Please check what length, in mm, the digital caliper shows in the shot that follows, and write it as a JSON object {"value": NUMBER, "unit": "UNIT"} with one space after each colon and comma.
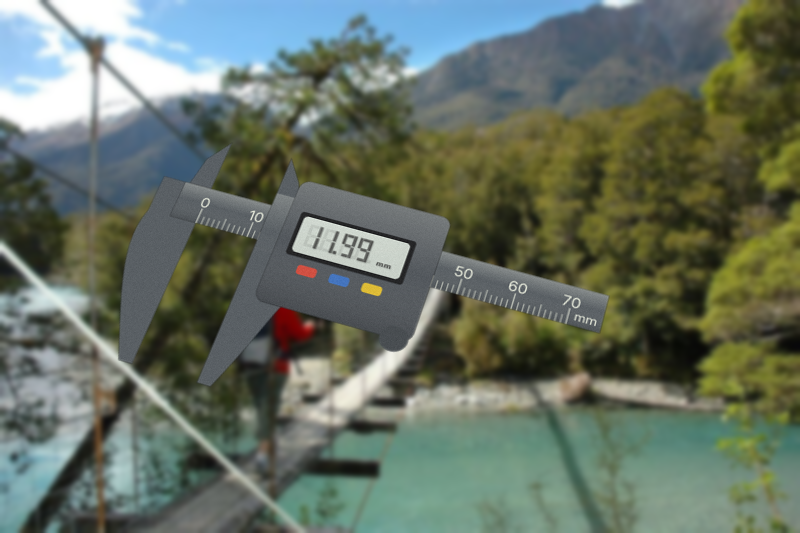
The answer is {"value": 11.99, "unit": "mm"}
